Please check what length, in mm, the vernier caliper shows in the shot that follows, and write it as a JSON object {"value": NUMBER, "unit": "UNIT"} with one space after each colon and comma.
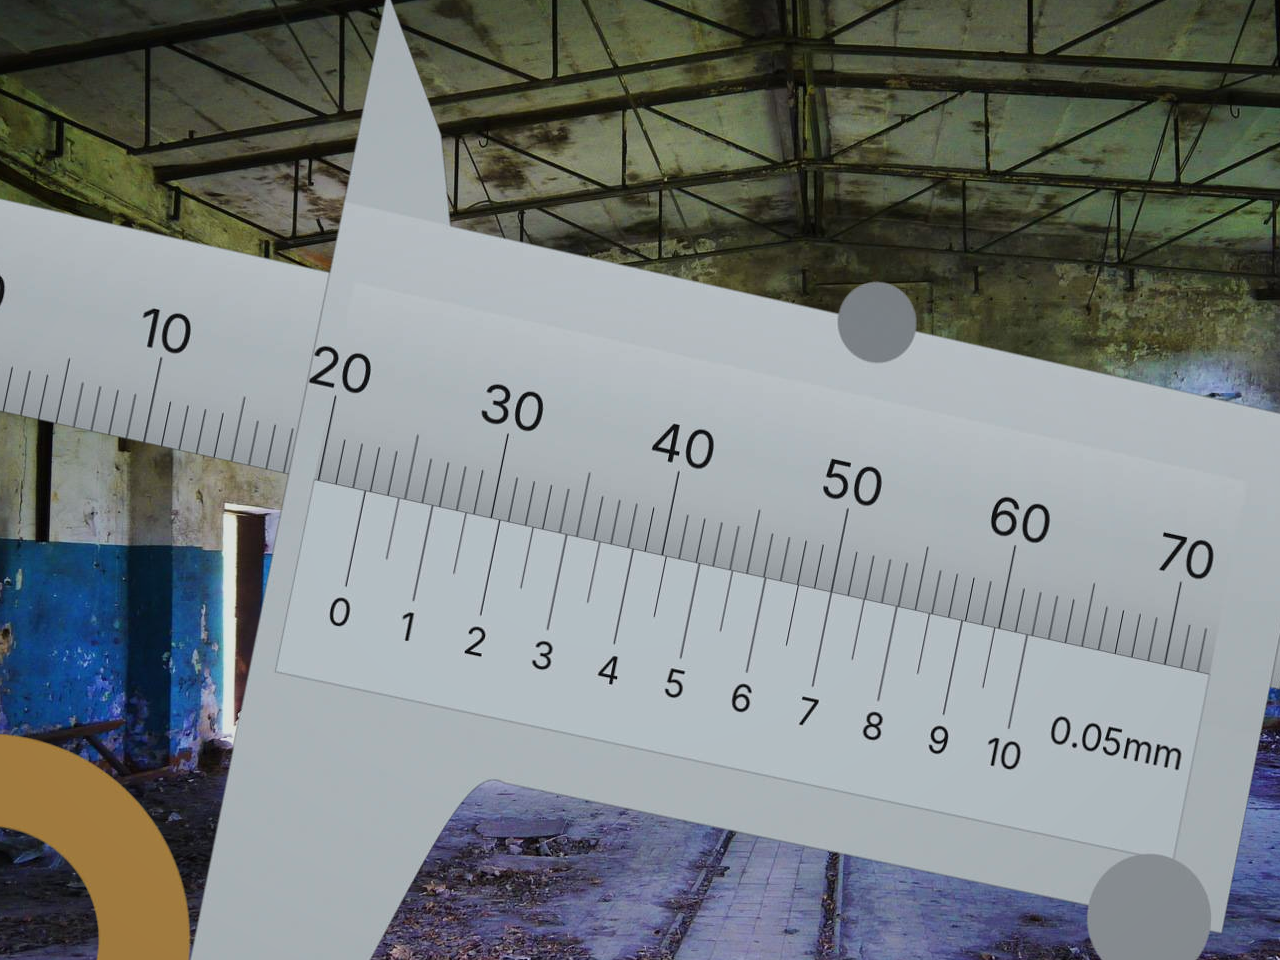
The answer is {"value": 22.7, "unit": "mm"}
